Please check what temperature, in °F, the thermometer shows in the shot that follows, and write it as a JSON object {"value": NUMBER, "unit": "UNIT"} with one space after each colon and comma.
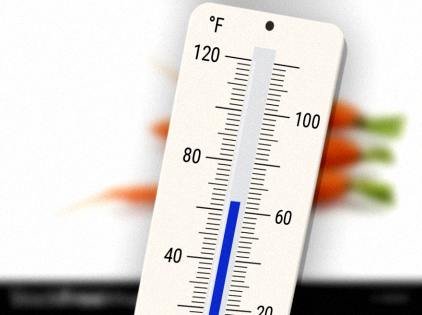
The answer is {"value": 64, "unit": "°F"}
